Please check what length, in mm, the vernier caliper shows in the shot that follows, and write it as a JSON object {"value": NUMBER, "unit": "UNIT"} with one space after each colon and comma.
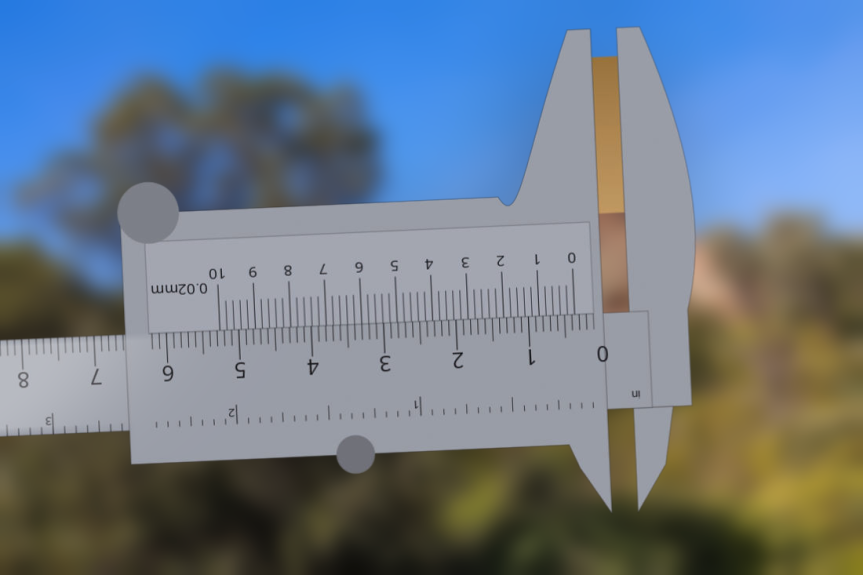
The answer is {"value": 3.6, "unit": "mm"}
